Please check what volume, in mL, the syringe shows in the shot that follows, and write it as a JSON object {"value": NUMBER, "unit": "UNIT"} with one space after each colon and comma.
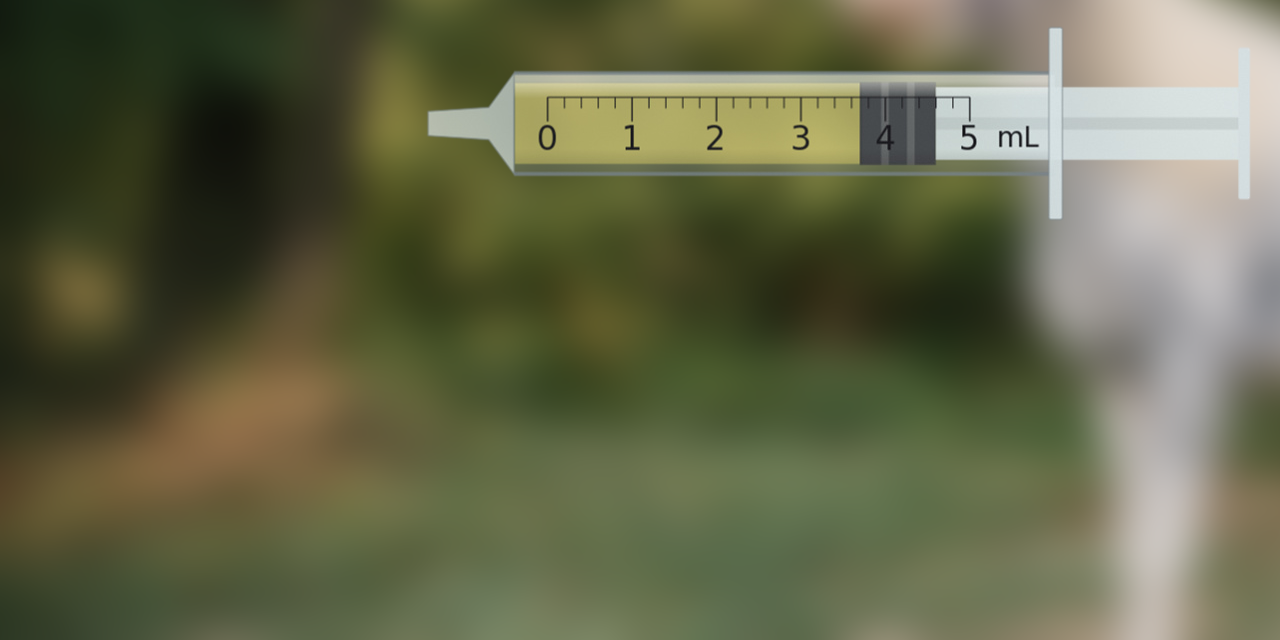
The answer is {"value": 3.7, "unit": "mL"}
